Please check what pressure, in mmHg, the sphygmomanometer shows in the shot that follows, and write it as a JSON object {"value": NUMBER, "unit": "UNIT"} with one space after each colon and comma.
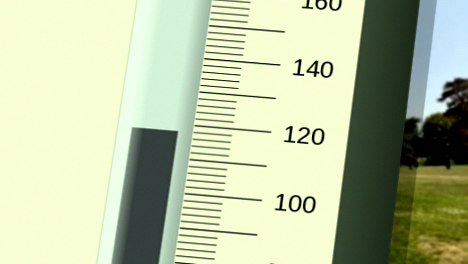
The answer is {"value": 118, "unit": "mmHg"}
